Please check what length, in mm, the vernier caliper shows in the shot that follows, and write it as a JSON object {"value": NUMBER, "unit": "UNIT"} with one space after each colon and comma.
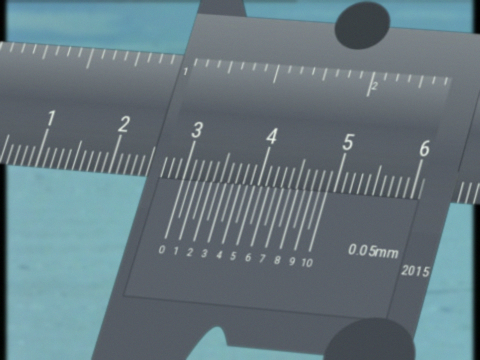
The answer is {"value": 30.0, "unit": "mm"}
